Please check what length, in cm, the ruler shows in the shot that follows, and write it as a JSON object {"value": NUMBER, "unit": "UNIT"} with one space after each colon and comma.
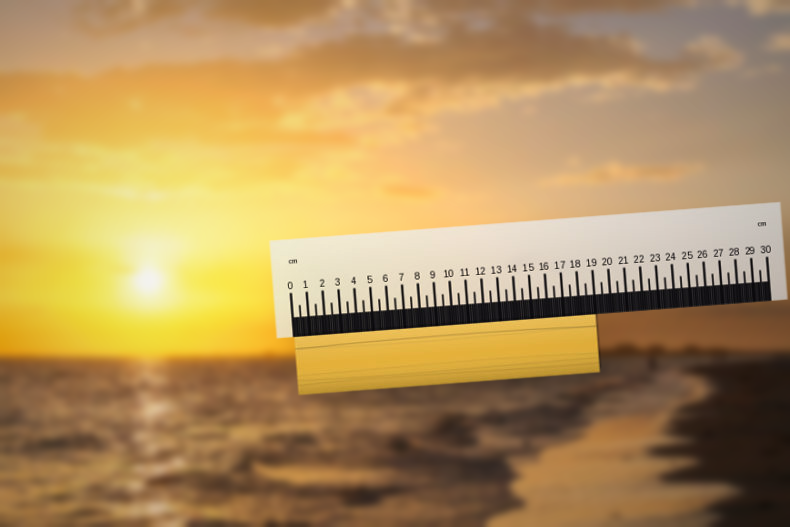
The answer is {"value": 19, "unit": "cm"}
